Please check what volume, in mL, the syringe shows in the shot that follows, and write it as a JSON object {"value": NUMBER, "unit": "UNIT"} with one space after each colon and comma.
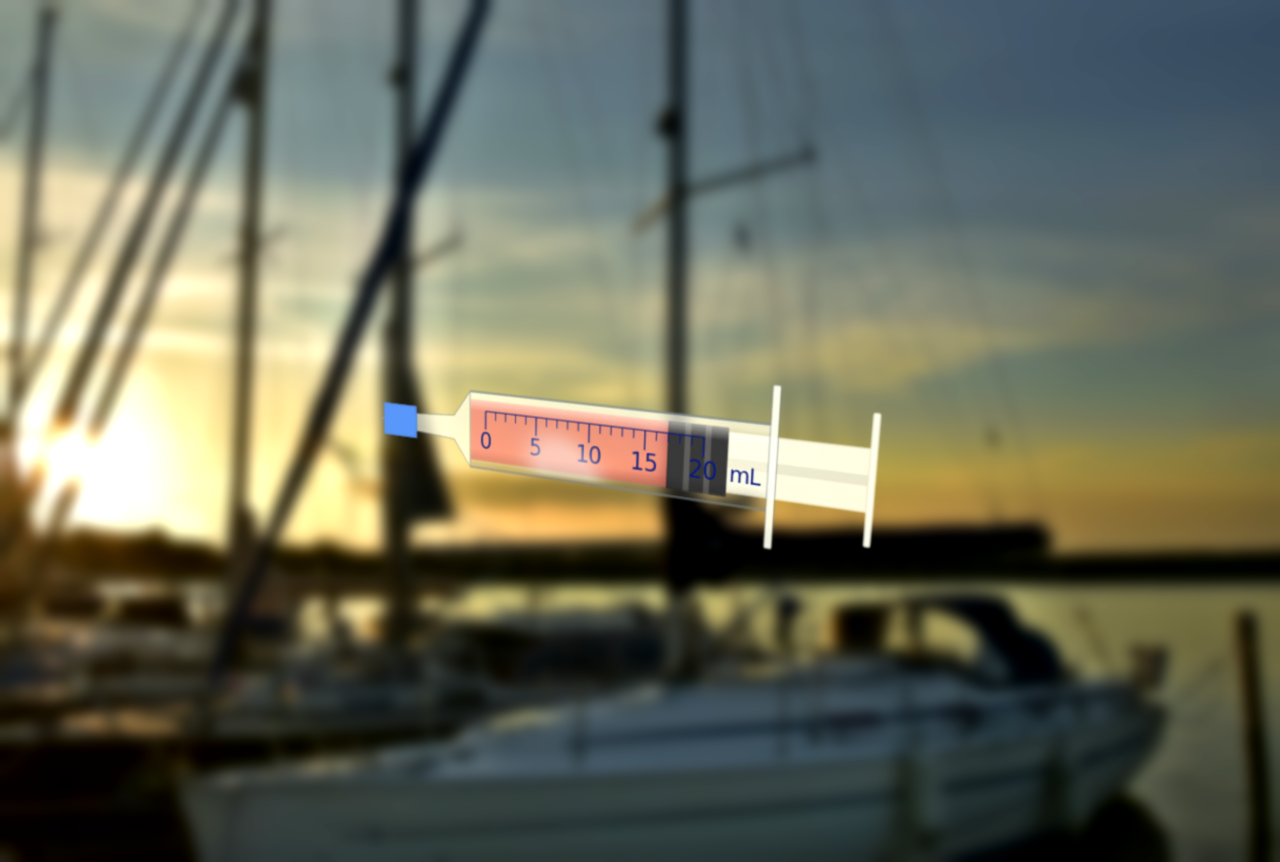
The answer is {"value": 17, "unit": "mL"}
